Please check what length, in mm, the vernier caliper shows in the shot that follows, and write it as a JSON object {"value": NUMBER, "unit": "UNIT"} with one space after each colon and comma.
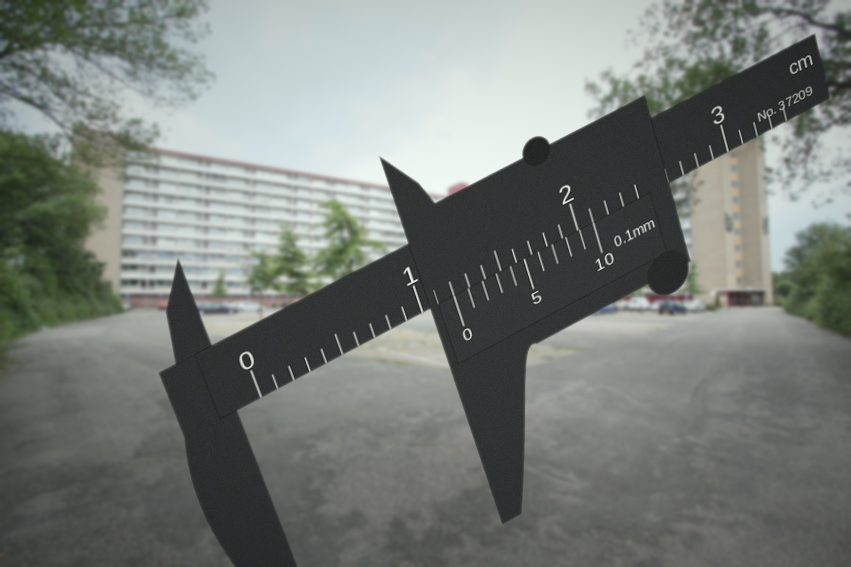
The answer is {"value": 12.0, "unit": "mm"}
